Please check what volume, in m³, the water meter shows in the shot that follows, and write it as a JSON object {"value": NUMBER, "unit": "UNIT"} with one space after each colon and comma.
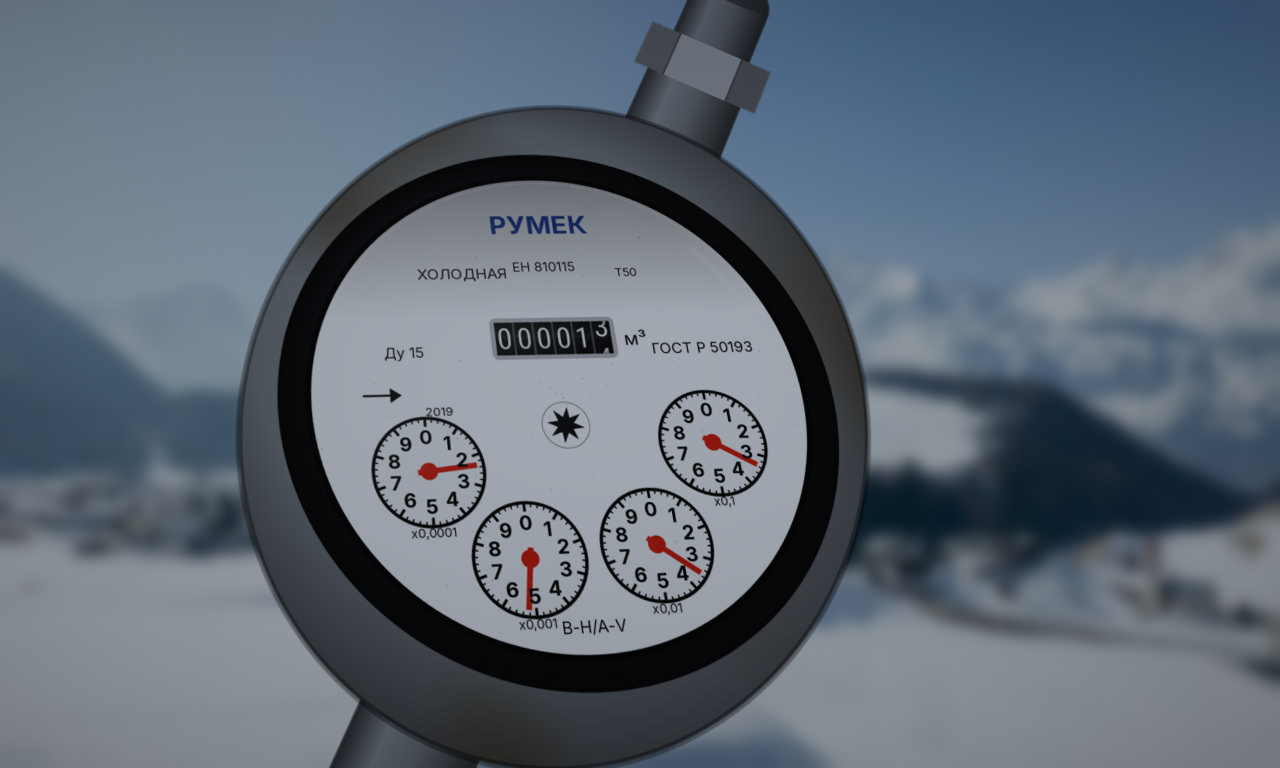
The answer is {"value": 13.3352, "unit": "m³"}
